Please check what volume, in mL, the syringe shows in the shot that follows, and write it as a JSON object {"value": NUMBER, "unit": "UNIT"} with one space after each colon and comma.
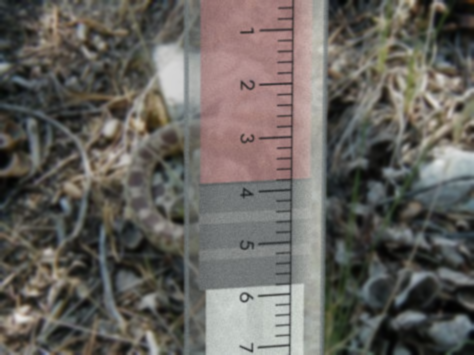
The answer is {"value": 3.8, "unit": "mL"}
